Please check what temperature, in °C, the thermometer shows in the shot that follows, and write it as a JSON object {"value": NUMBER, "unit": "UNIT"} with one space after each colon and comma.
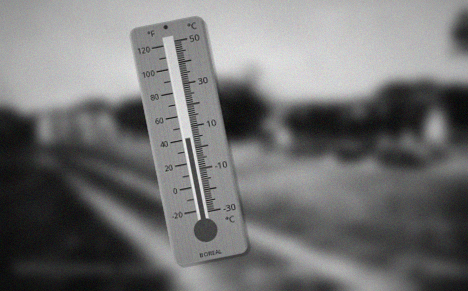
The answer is {"value": 5, "unit": "°C"}
